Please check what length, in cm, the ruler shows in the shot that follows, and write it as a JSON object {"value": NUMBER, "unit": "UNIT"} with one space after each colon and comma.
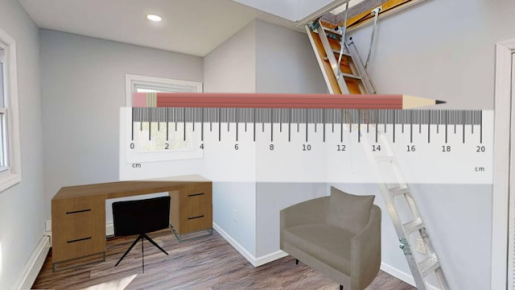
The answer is {"value": 18, "unit": "cm"}
